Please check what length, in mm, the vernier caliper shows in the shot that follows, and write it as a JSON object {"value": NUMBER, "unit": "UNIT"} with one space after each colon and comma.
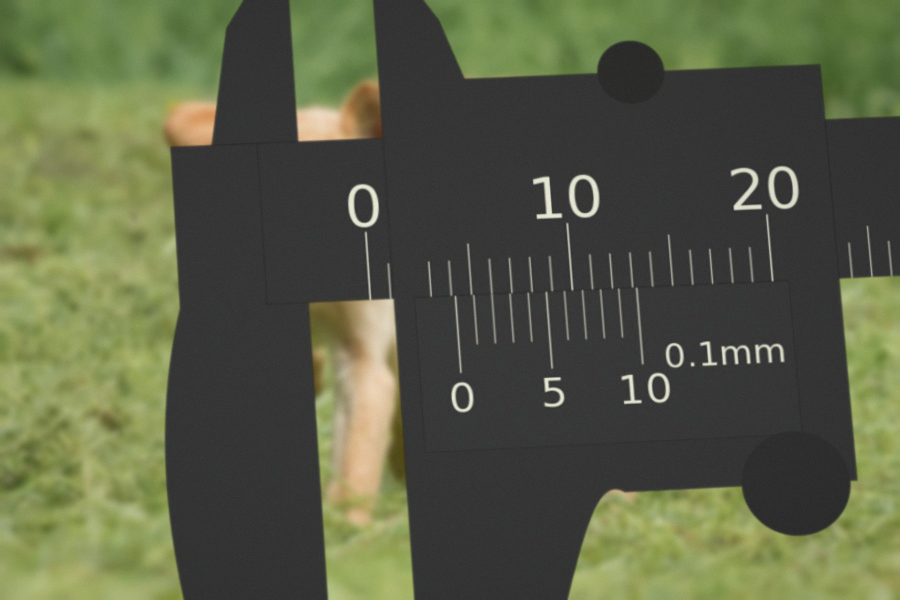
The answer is {"value": 4.2, "unit": "mm"}
